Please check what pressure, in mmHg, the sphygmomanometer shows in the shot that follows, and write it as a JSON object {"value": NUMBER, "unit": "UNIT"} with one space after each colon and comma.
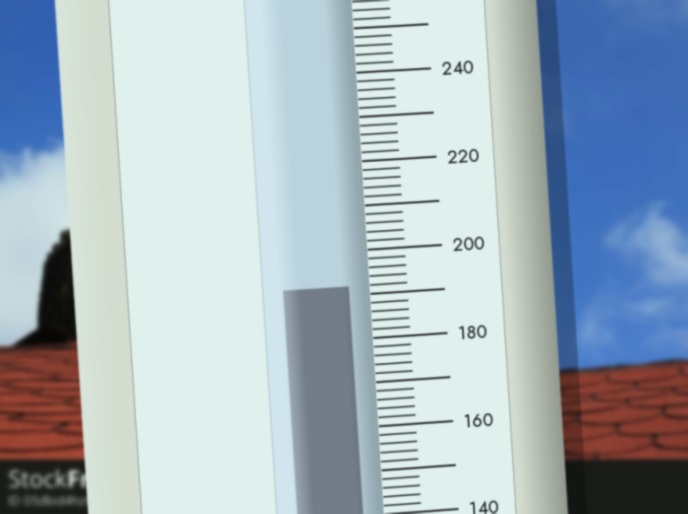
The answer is {"value": 192, "unit": "mmHg"}
